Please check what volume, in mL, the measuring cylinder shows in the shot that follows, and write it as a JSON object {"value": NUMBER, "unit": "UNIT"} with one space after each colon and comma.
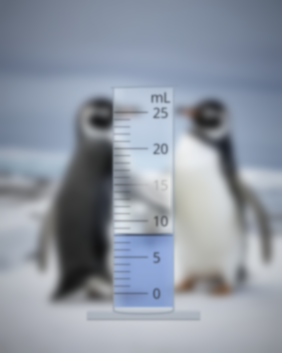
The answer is {"value": 8, "unit": "mL"}
